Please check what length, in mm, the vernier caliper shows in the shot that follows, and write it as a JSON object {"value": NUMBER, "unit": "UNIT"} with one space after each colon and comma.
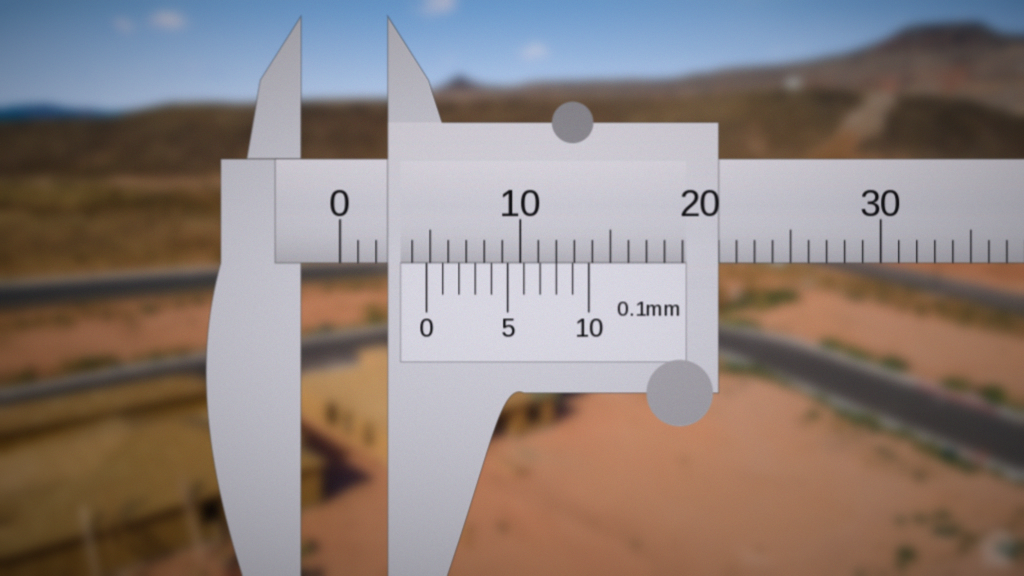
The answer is {"value": 4.8, "unit": "mm"}
